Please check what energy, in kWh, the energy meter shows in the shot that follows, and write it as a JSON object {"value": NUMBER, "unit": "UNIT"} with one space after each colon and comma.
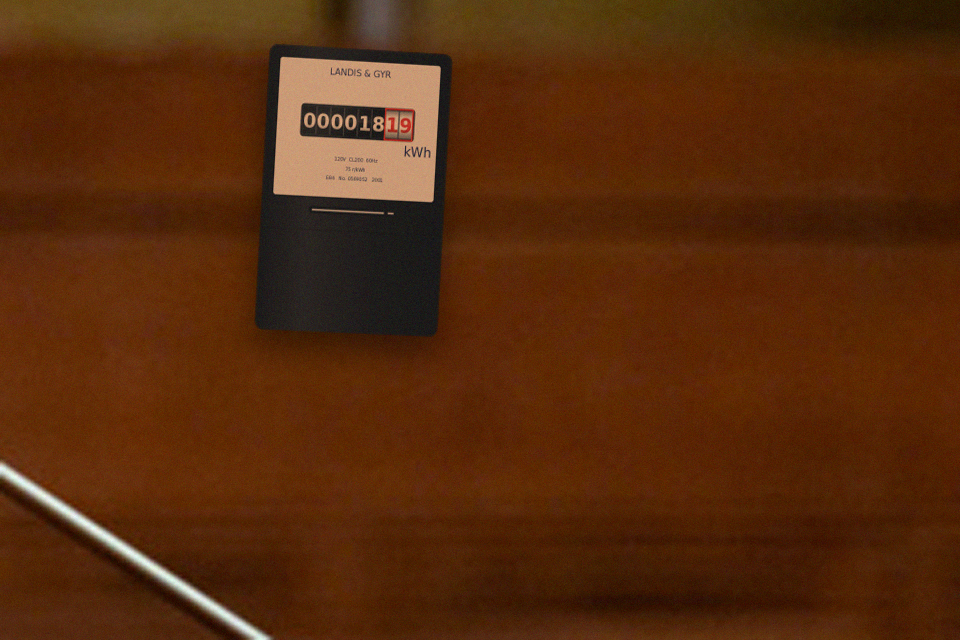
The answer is {"value": 18.19, "unit": "kWh"}
